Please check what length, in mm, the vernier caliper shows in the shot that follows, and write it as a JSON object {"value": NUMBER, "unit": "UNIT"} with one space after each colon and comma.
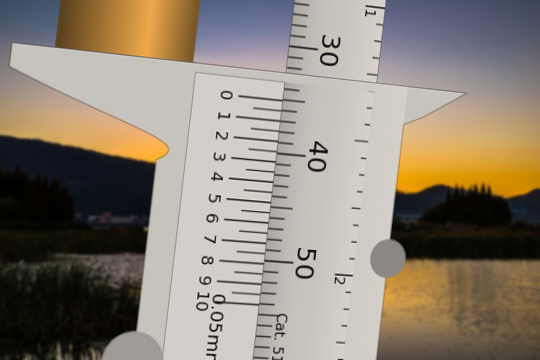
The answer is {"value": 35.1, "unit": "mm"}
